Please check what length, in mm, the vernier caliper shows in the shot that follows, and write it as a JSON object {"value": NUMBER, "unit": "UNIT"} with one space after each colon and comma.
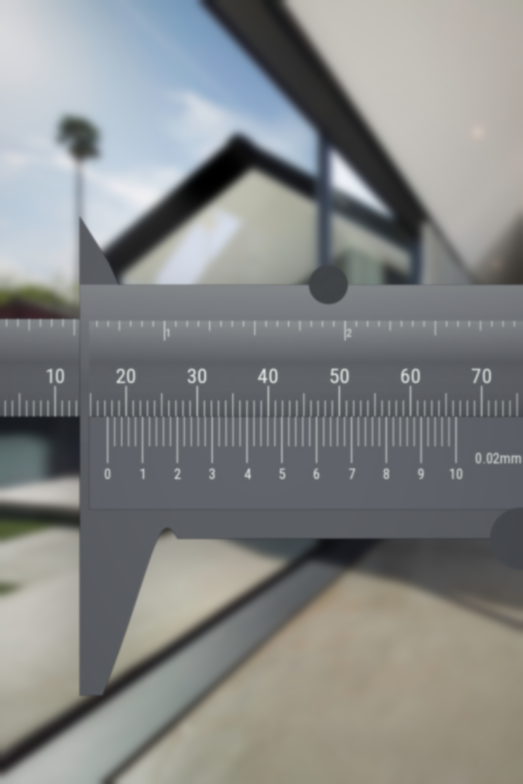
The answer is {"value": 17.4, "unit": "mm"}
